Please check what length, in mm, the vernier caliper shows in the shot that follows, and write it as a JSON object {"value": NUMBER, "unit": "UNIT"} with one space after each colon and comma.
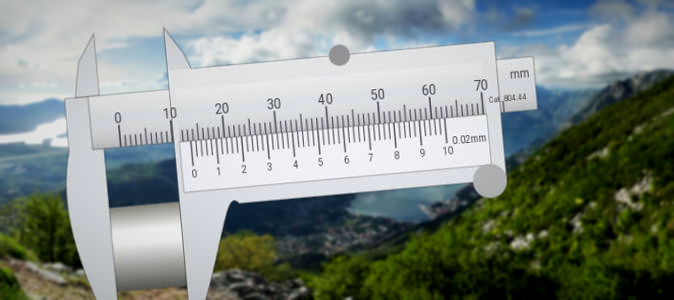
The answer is {"value": 13.5, "unit": "mm"}
